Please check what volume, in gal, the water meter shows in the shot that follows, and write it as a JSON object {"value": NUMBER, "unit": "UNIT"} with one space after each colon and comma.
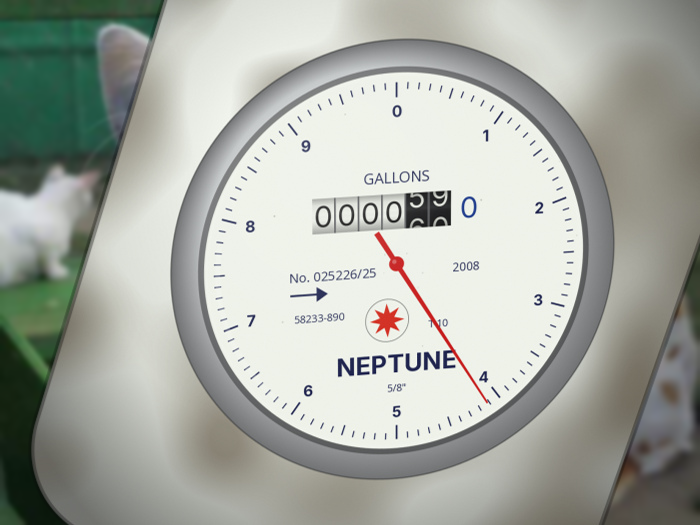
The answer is {"value": 594.1, "unit": "gal"}
